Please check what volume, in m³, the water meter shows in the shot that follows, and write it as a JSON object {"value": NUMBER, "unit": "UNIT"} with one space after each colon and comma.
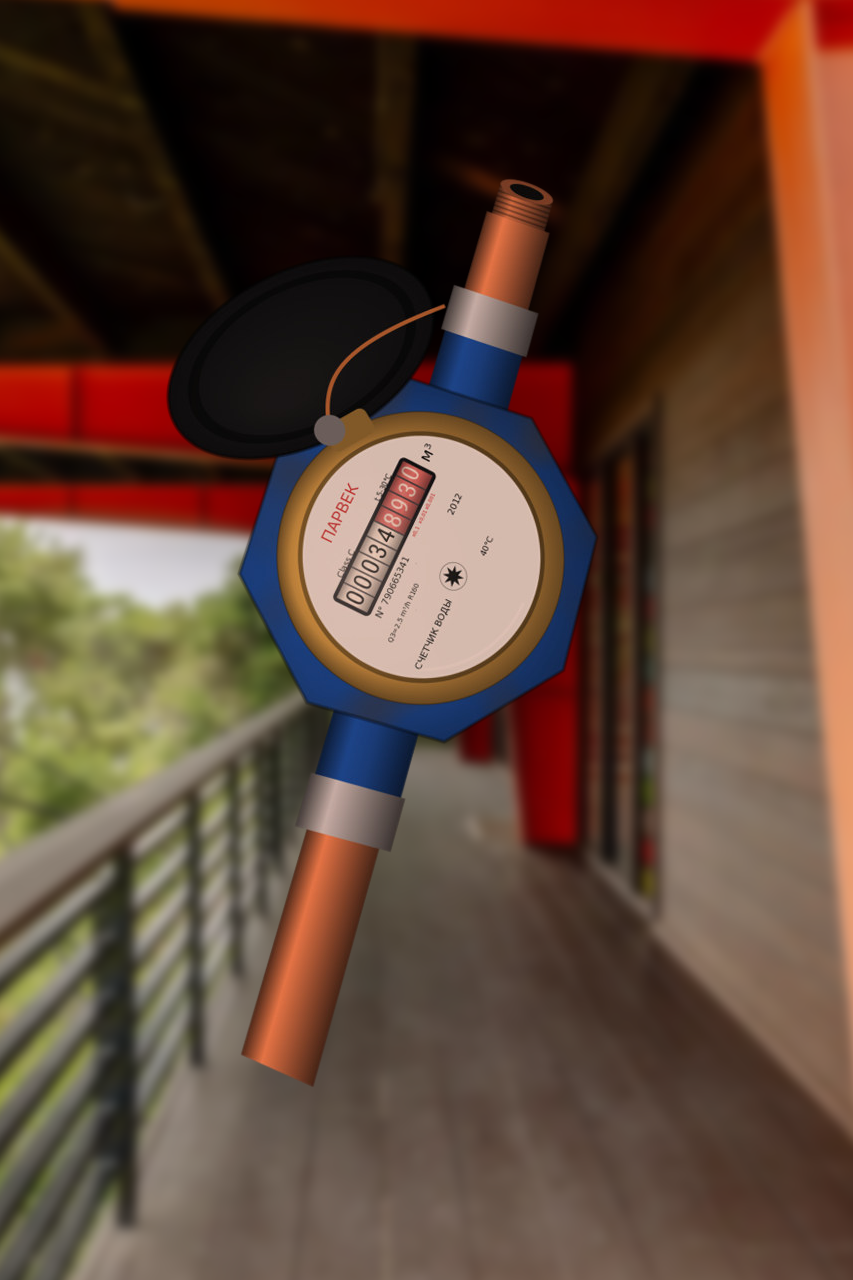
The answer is {"value": 34.8930, "unit": "m³"}
